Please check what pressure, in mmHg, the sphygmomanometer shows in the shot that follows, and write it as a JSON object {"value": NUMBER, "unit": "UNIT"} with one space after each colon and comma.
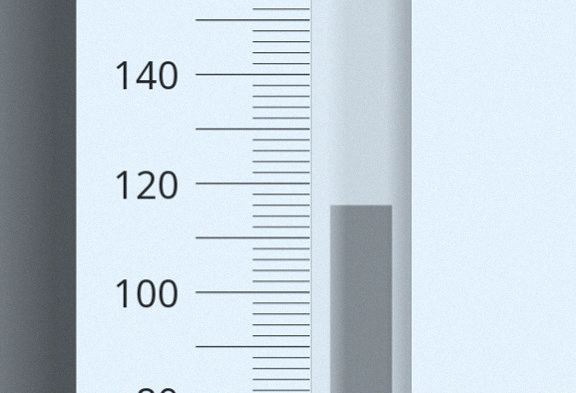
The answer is {"value": 116, "unit": "mmHg"}
